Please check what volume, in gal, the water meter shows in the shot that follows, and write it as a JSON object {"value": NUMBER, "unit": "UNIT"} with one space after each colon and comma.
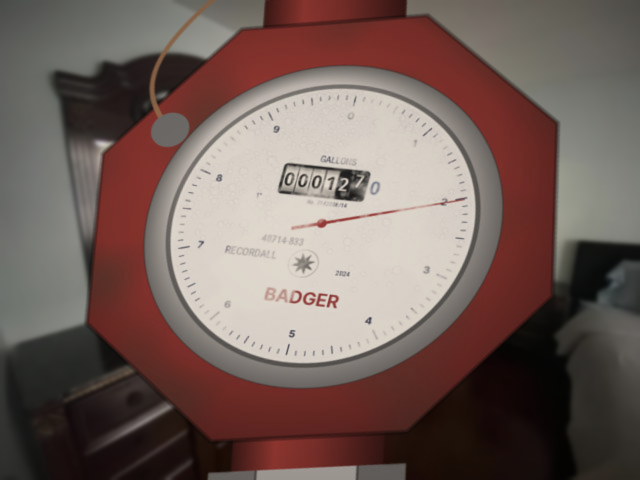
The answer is {"value": 1272.0, "unit": "gal"}
